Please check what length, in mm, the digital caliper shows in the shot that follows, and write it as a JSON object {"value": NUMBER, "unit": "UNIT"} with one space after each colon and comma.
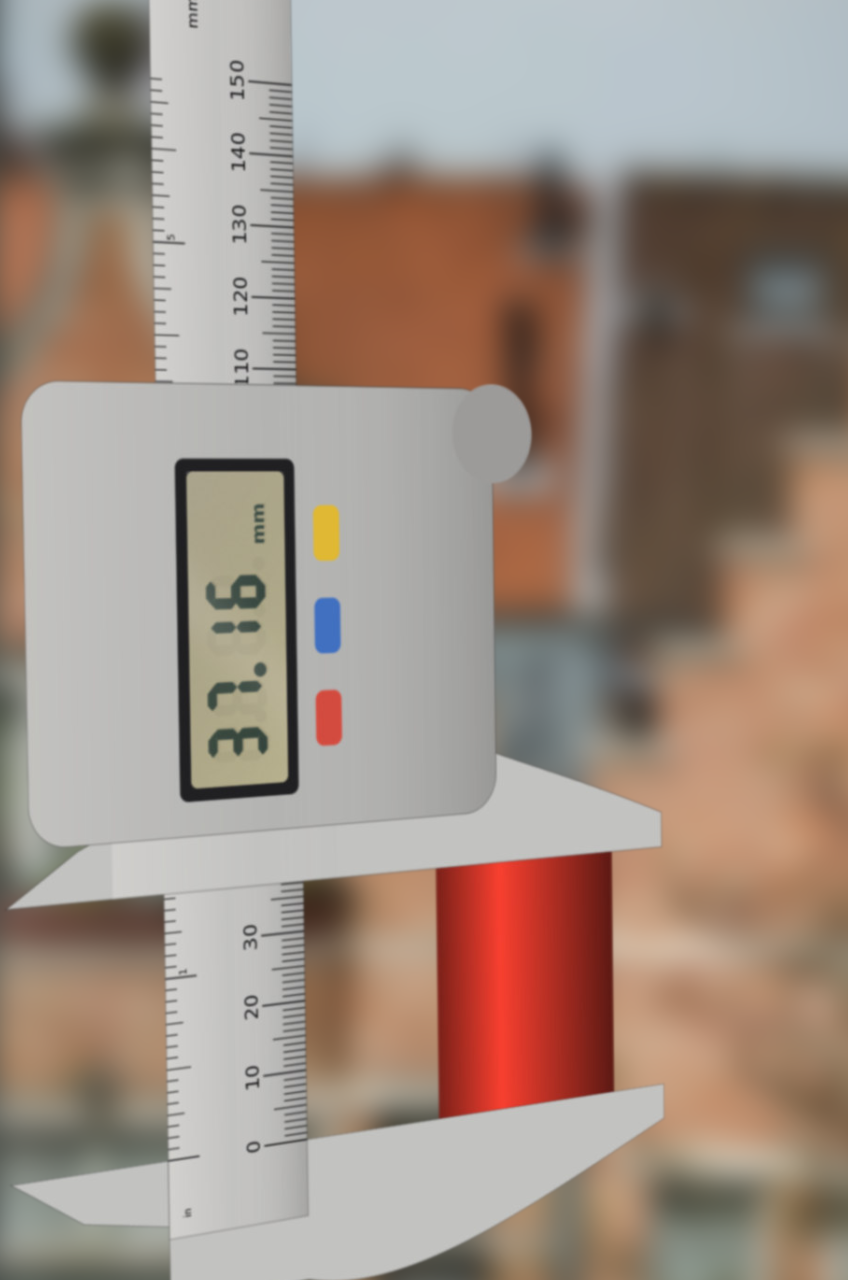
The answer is {"value": 37.16, "unit": "mm"}
